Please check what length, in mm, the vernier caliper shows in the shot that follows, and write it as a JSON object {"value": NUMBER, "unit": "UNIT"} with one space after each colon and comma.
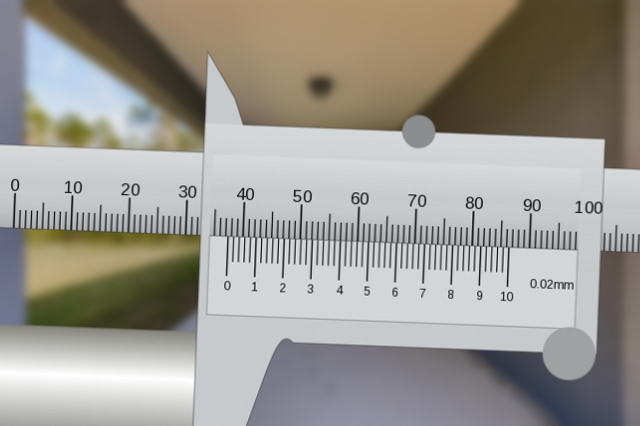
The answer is {"value": 37.4, "unit": "mm"}
